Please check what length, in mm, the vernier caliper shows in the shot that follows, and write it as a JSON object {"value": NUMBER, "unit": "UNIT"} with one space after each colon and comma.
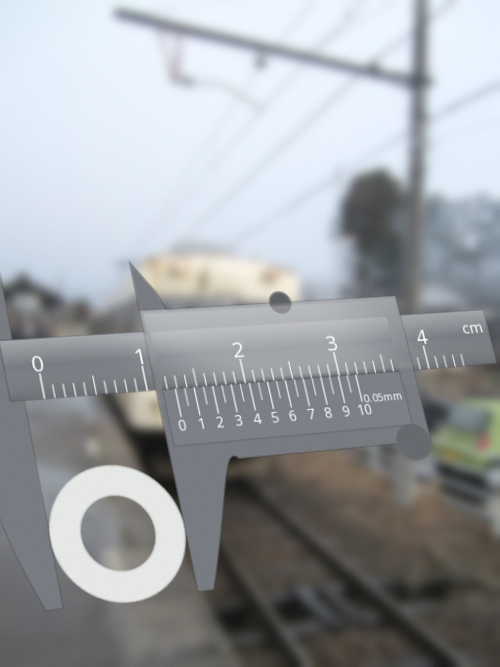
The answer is {"value": 12.8, "unit": "mm"}
